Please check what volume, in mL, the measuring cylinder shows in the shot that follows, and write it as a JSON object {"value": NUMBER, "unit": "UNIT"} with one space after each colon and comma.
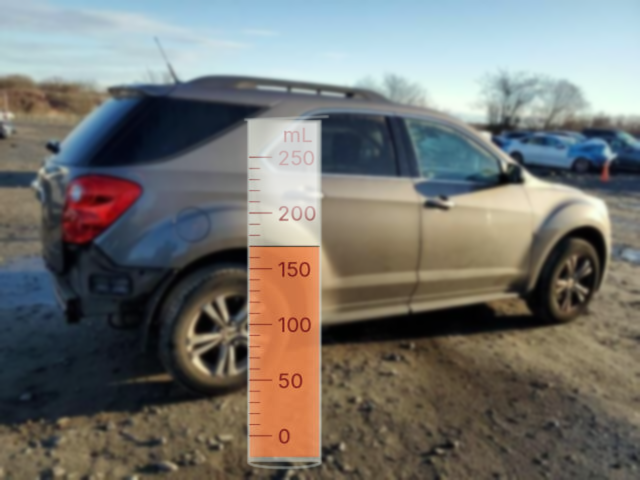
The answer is {"value": 170, "unit": "mL"}
